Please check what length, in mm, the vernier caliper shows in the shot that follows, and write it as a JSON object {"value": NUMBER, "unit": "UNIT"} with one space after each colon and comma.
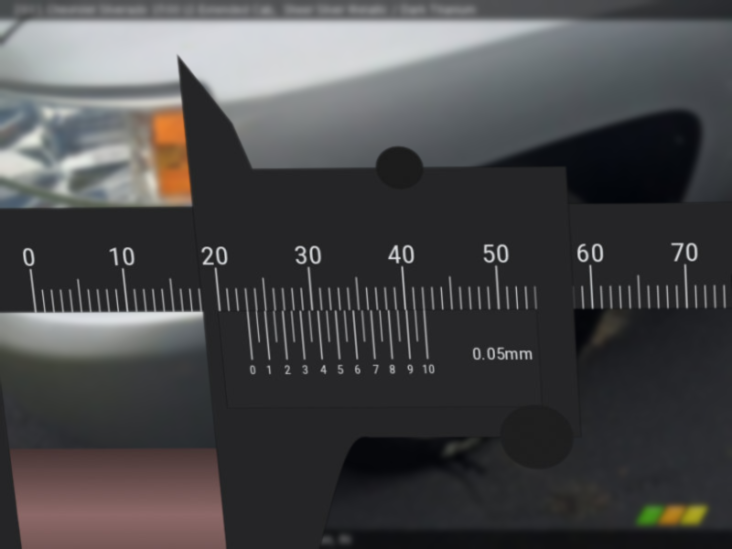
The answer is {"value": 23.0, "unit": "mm"}
